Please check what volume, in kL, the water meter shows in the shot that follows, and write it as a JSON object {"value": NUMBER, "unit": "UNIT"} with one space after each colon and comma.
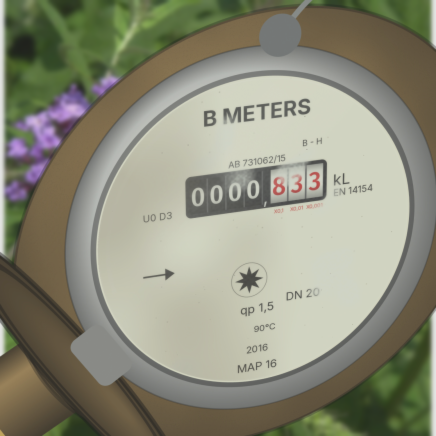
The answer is {"value": 0.833, "unit": "kL"}
